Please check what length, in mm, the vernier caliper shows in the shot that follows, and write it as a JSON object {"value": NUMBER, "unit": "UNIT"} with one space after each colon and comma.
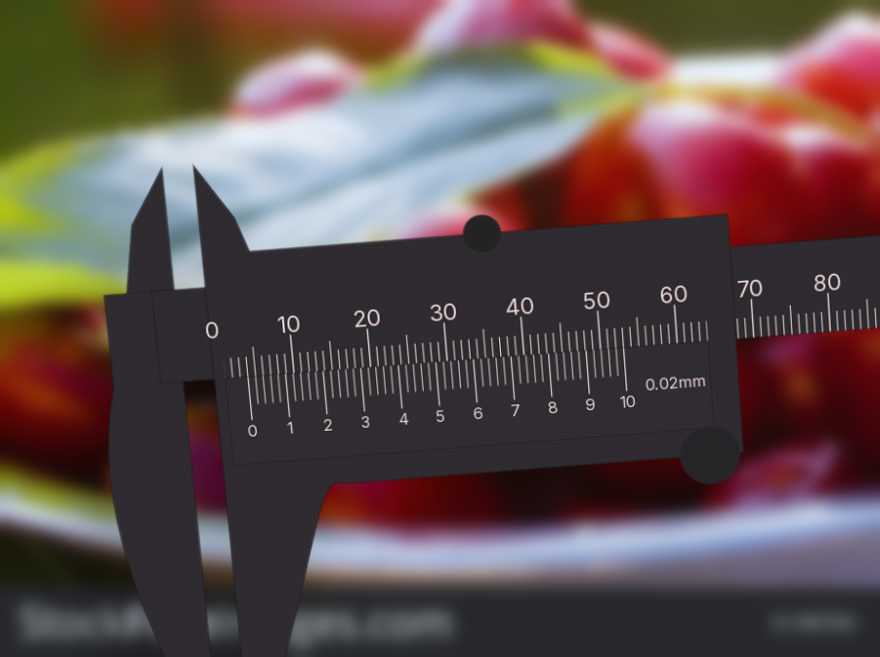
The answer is {"value": 4.0, "unit": "mm"}
